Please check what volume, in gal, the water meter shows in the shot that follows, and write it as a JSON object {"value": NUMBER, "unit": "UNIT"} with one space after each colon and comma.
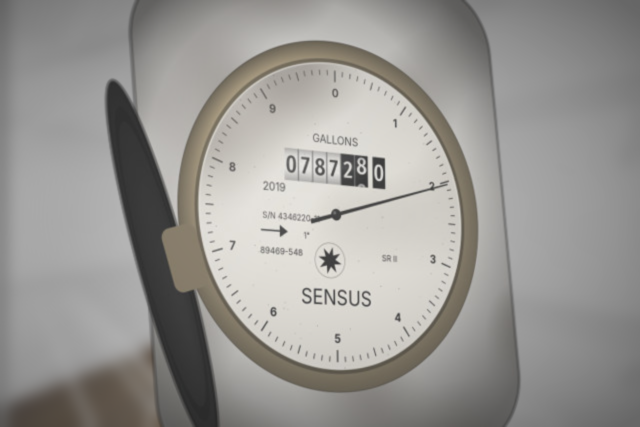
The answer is {"value": 787282.0, "unit": "gal"}
